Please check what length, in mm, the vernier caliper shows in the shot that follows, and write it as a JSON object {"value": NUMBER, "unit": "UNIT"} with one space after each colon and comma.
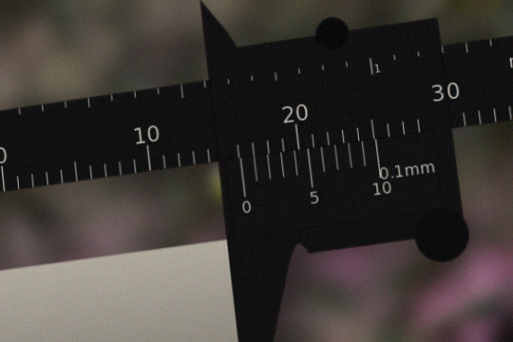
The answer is {"value": 16.1, "unit": "mm"}
